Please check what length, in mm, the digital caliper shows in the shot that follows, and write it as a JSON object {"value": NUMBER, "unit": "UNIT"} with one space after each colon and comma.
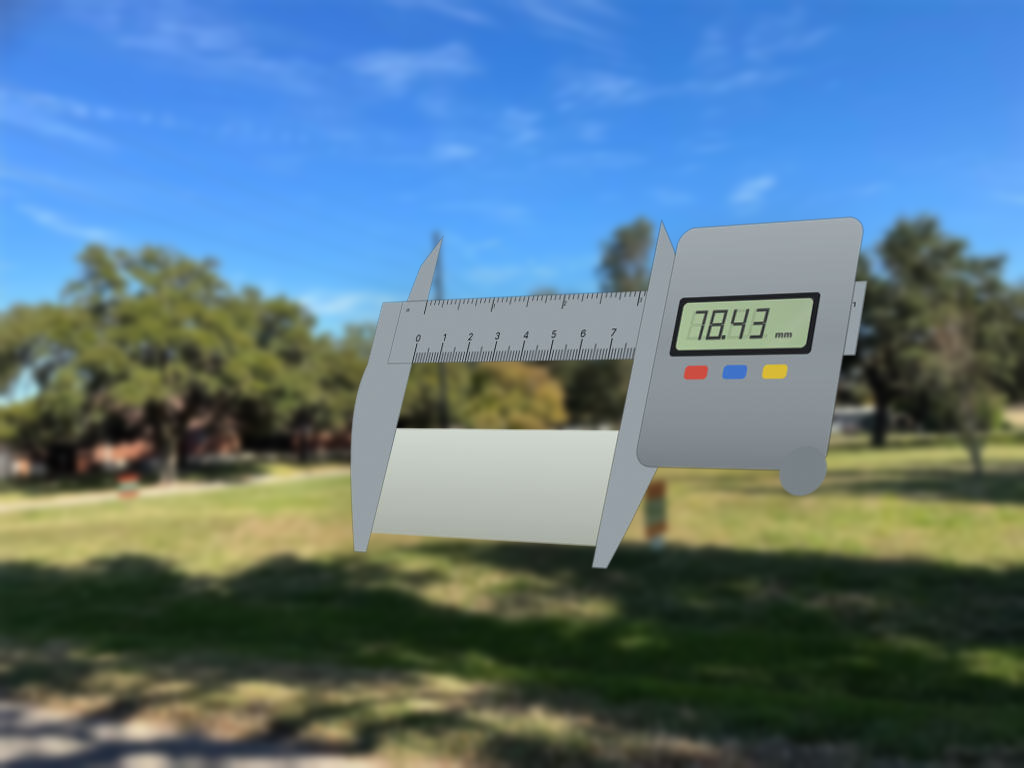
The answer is {"value": 78.43, "unit": "mm"}
